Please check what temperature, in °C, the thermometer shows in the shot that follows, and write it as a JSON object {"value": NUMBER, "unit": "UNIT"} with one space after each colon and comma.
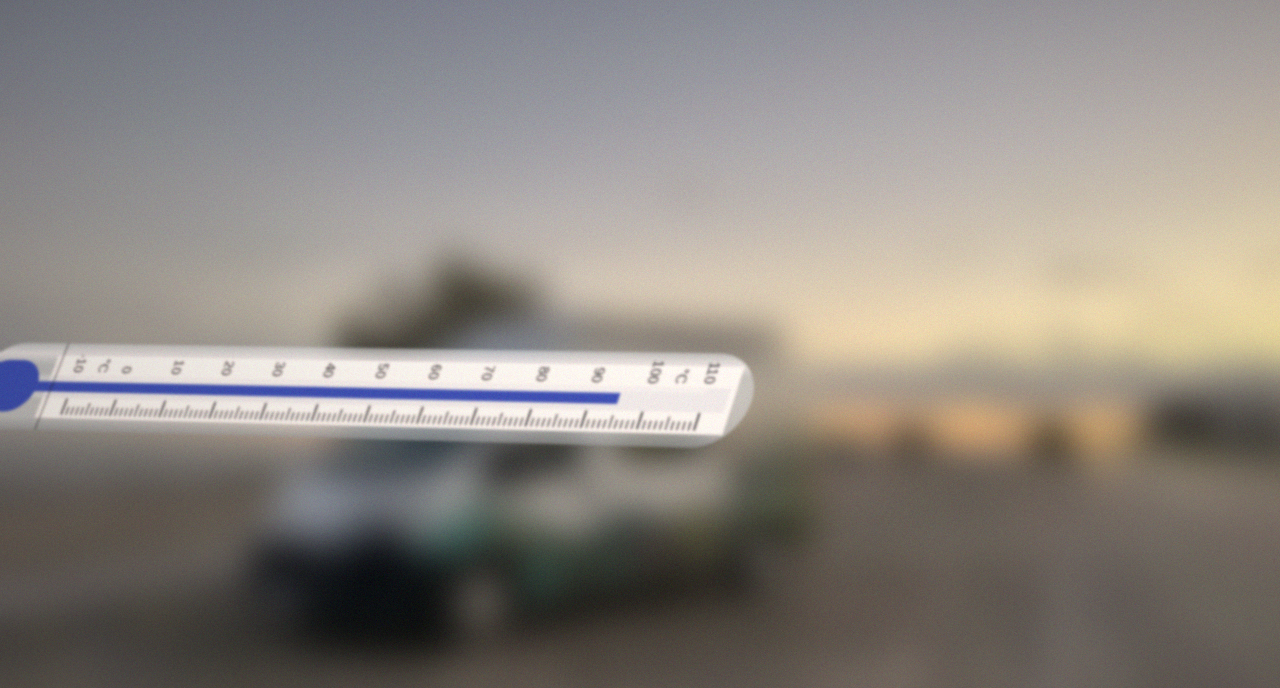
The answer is {"value": 95, "unit": "°C"}
